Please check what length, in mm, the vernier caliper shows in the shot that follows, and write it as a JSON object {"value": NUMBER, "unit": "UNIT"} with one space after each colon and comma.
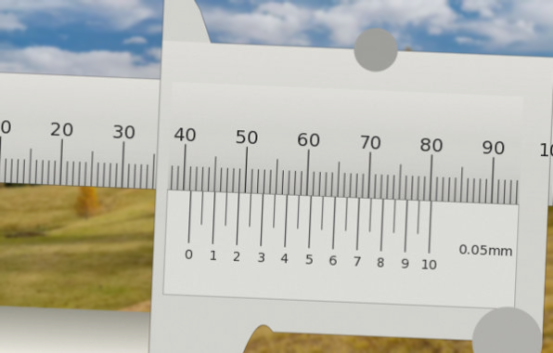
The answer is {"value": 41.2, "unit": "mm"}
